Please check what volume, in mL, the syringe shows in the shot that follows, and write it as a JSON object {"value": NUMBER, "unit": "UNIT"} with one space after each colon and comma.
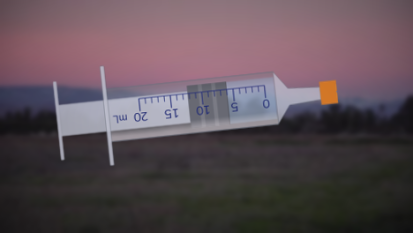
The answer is {"value": 6, "unit": "mL"}
